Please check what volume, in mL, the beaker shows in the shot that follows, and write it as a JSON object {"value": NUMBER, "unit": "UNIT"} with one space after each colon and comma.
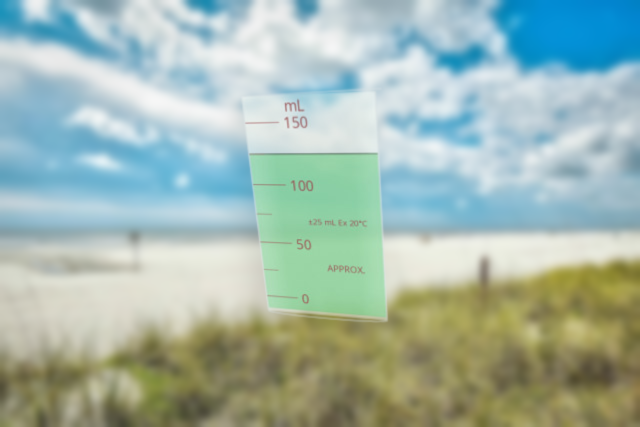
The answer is {"value": 125, "unit": "mL"}
